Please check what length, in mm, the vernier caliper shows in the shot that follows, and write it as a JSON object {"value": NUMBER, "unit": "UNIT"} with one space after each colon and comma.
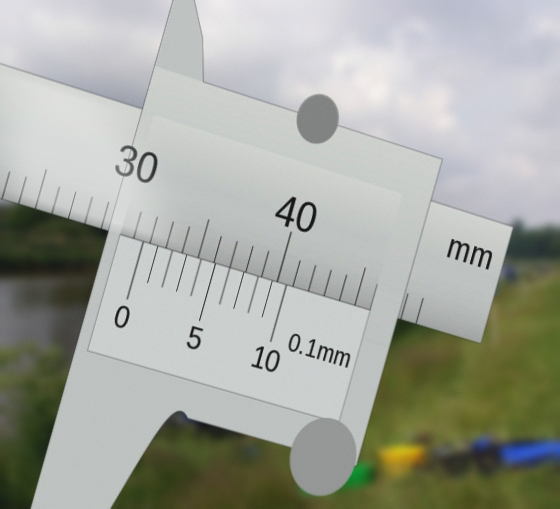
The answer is {"value": 31.6, "unit": "mm"}
